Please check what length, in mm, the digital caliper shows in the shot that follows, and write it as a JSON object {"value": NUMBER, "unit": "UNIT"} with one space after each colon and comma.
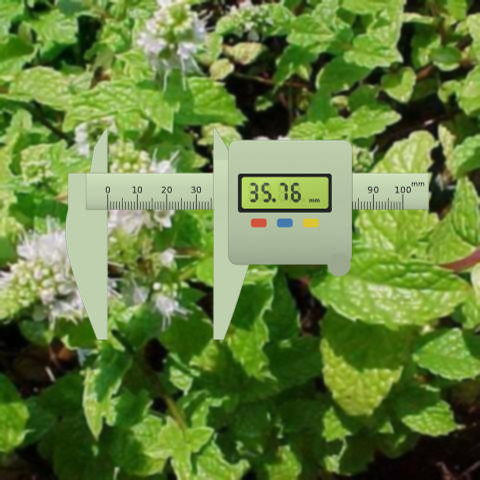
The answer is {"value": 35.76, "unit": "mm"}
